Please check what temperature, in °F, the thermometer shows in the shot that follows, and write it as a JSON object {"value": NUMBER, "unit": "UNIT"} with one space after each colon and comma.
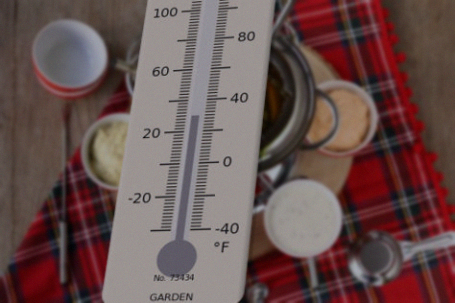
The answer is {"value": 30, "unit": "°F"}
